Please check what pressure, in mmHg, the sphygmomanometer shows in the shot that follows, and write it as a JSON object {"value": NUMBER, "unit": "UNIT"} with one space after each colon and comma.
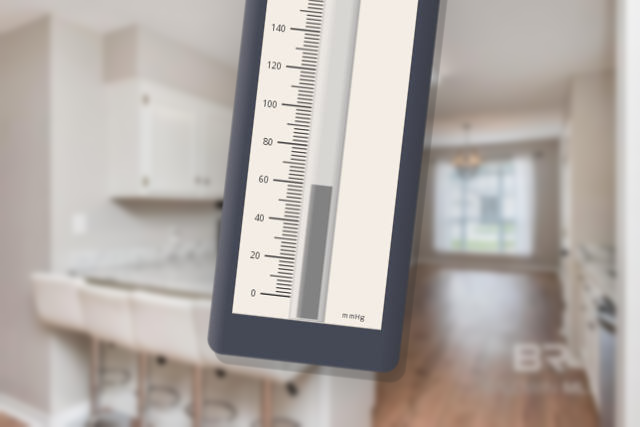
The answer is {"value": 60, "unit": "mmHg"}
